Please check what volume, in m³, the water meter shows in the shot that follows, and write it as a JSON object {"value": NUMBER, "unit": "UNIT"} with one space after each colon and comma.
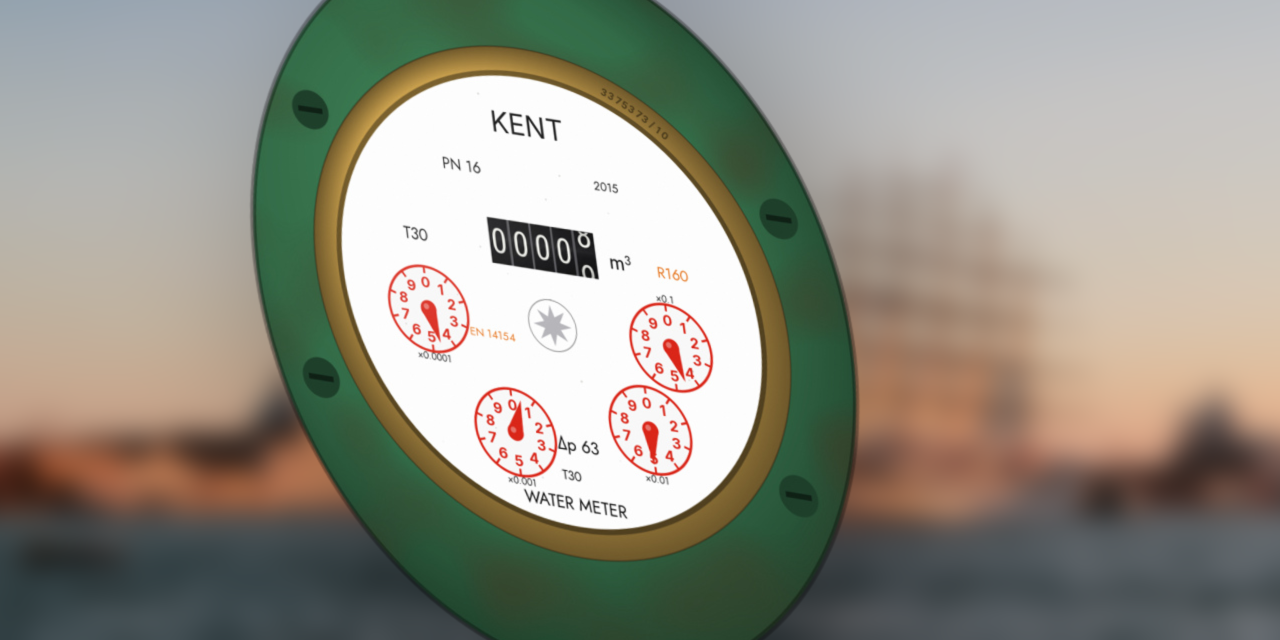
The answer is {"value": 8.4504, "unit": "m³"}
